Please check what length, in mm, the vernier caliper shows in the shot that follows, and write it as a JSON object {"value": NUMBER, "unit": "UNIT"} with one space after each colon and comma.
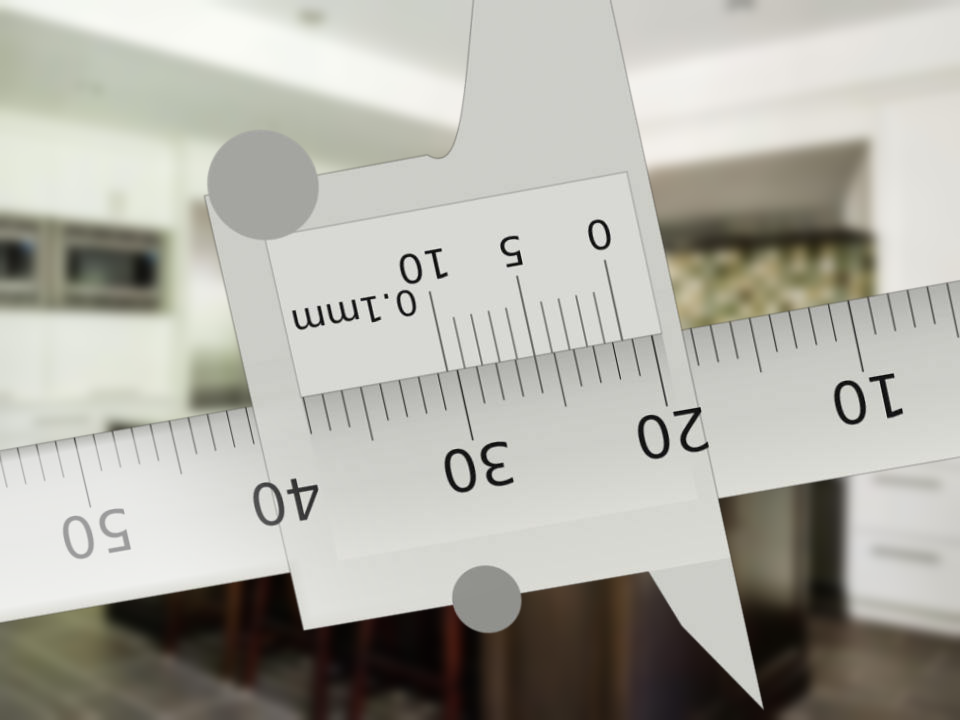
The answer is {"value": 21.5, "unit": "mm"}
